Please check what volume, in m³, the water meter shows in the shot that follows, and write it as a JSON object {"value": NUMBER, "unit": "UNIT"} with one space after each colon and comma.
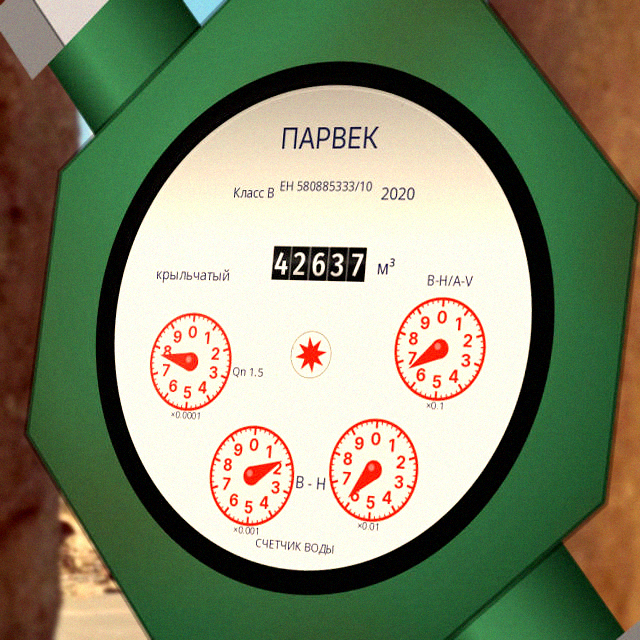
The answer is {"value": 42637.6617, "unit": "m³"}
